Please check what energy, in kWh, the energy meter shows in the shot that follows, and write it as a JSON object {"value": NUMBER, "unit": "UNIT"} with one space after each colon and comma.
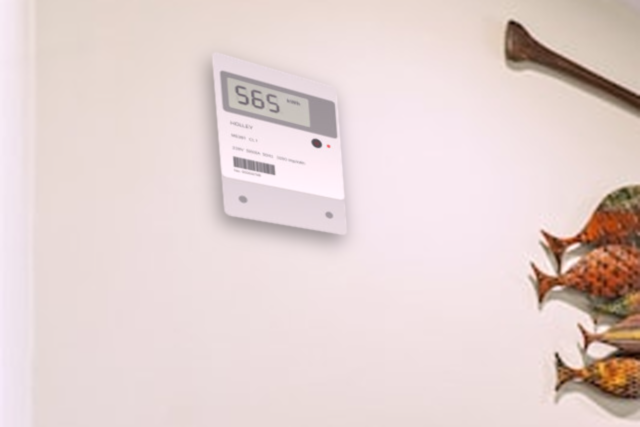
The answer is {"value": 565, "unit": "kWh"}
